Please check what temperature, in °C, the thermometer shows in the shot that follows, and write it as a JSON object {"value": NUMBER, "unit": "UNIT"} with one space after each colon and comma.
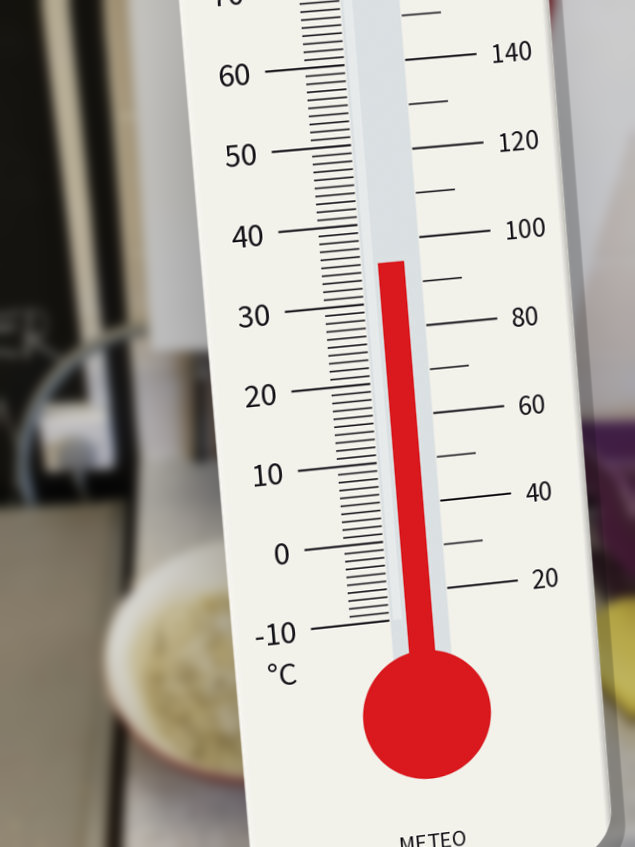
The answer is {"value": 35, "unit": "°C"}
